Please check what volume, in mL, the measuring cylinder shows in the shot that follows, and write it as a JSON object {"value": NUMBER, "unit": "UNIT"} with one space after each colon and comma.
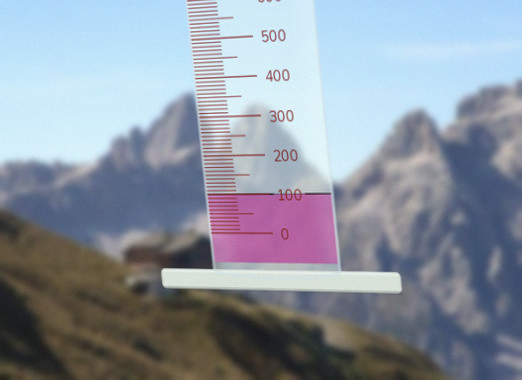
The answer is {"value": 100, "unit": "mL"}
